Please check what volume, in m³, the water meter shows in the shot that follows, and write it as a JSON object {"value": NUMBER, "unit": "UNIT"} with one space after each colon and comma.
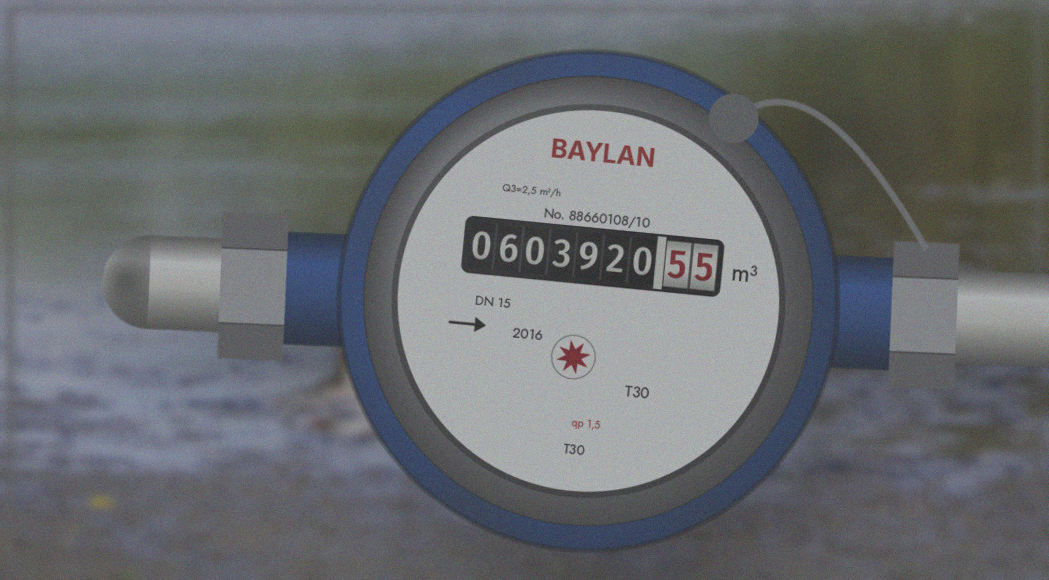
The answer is {"value": 603920.55, "unit": "m³"}
